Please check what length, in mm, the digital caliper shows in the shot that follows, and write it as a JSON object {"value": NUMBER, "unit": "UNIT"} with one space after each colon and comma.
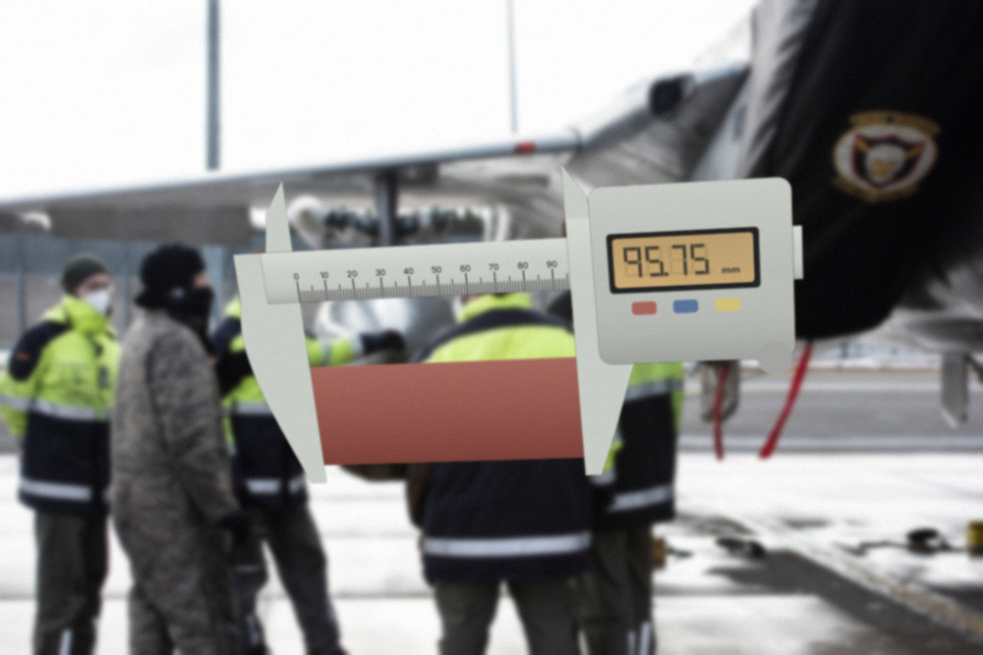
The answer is {"value": 95.75, "unit": "mm"}
